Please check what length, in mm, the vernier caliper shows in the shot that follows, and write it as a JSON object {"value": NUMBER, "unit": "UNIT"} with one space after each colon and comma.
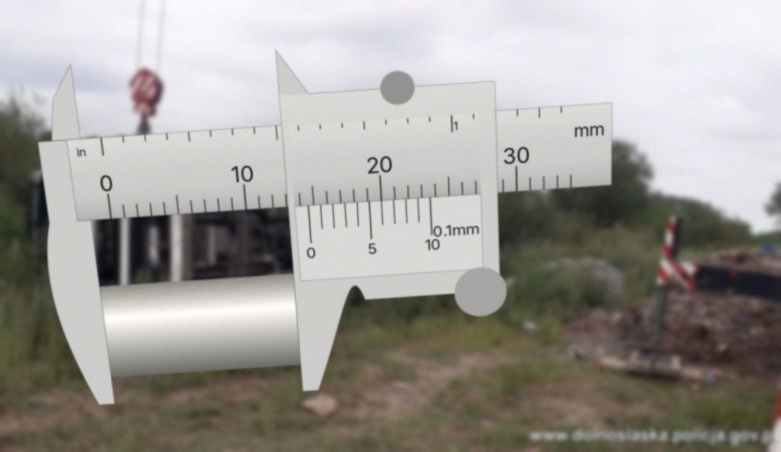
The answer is {"value": 14.6, "unit": "mm"}
